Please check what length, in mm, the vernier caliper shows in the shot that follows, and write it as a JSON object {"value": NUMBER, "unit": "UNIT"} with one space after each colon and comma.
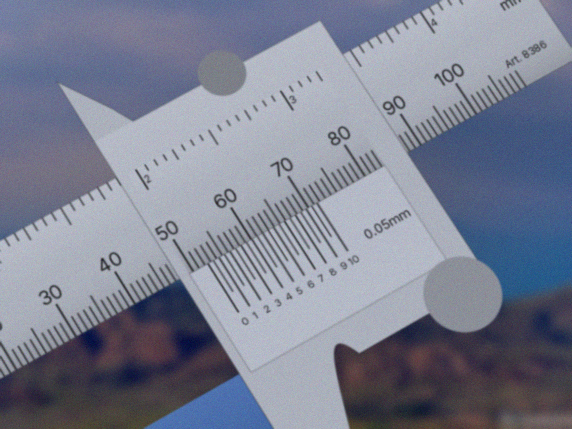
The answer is {"value": 52.5, "unit": "mm"}
